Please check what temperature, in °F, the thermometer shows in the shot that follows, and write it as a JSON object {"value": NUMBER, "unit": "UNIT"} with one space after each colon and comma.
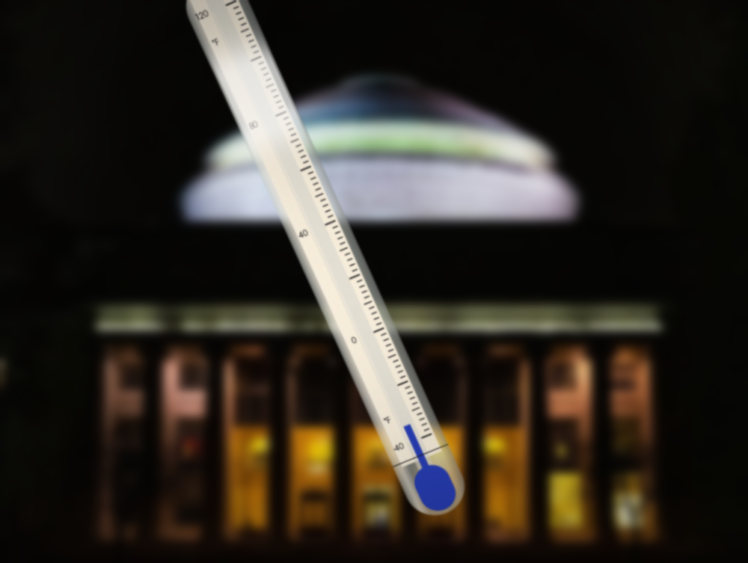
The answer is {"value": -34, "unit": "°F"}
